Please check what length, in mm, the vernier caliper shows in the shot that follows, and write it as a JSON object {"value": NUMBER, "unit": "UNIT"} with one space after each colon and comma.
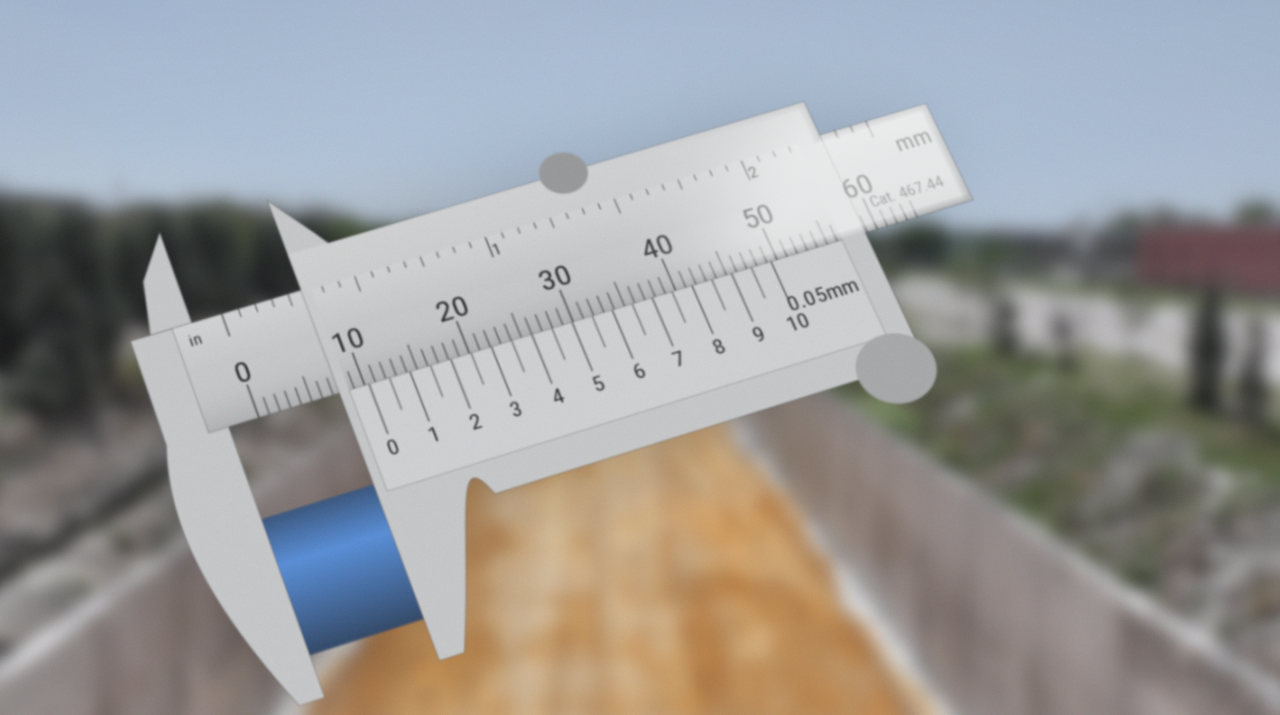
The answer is {"value": 10.4, "unit": "mm"}
